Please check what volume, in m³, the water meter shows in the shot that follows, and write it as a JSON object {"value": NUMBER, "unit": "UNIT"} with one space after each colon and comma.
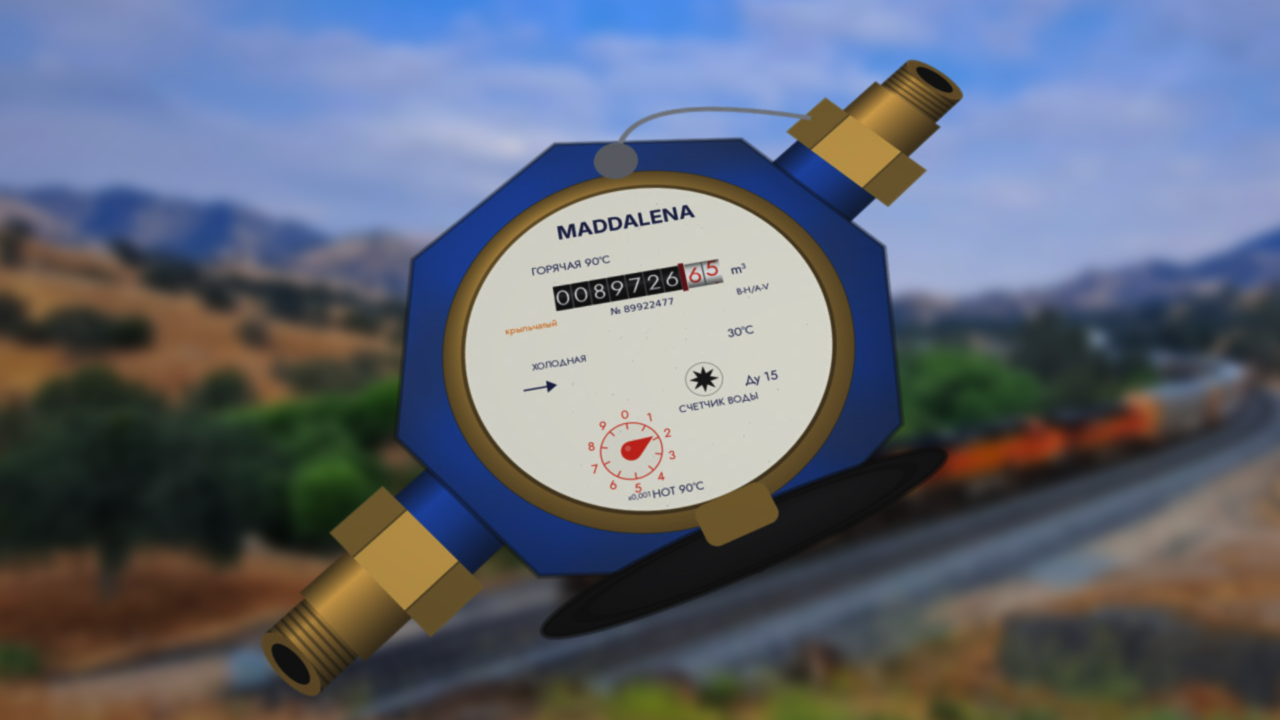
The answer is {"value": 89726.651, "unit": "m³"}
